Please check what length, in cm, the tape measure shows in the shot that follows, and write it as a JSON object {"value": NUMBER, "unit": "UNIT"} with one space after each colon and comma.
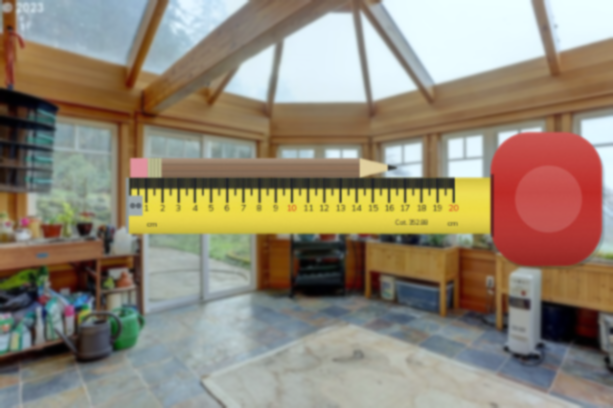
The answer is {"value": 16.5, "unit": "cm"}
